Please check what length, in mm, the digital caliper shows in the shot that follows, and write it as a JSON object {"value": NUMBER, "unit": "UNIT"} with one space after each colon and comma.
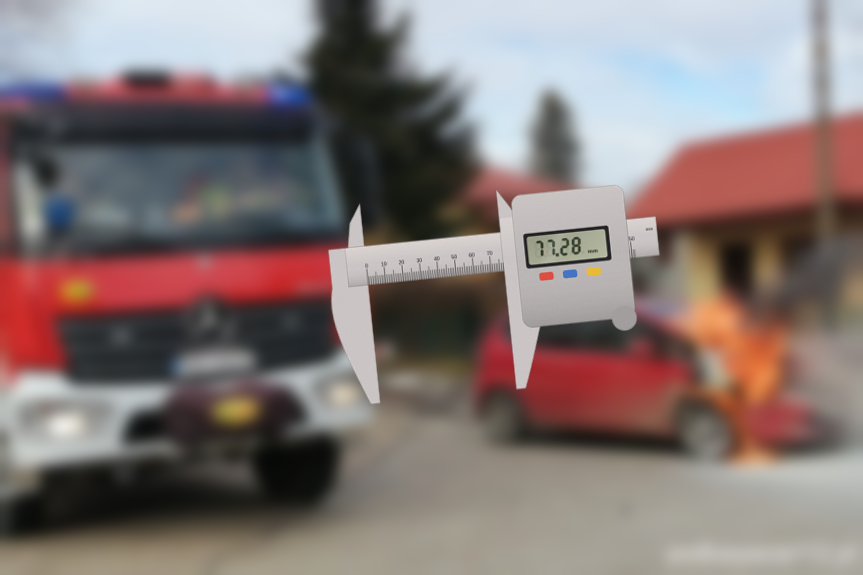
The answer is {"value": 77.28, "unit": "mm"}
